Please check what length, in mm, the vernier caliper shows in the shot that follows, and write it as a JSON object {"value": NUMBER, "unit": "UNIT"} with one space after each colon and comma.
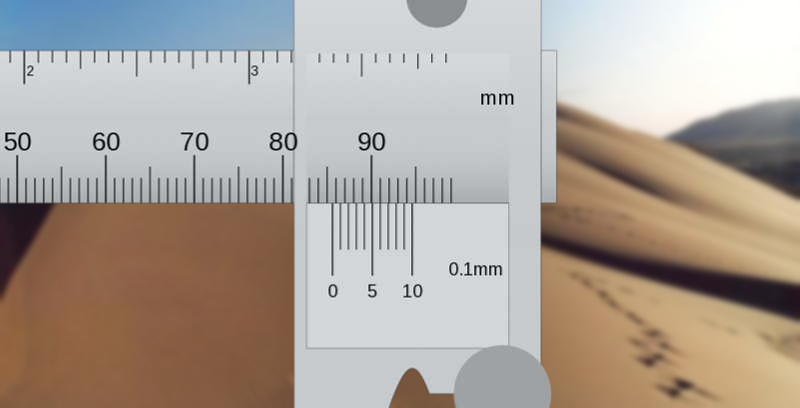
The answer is {"value": 85.6, "unit": "mm"}
